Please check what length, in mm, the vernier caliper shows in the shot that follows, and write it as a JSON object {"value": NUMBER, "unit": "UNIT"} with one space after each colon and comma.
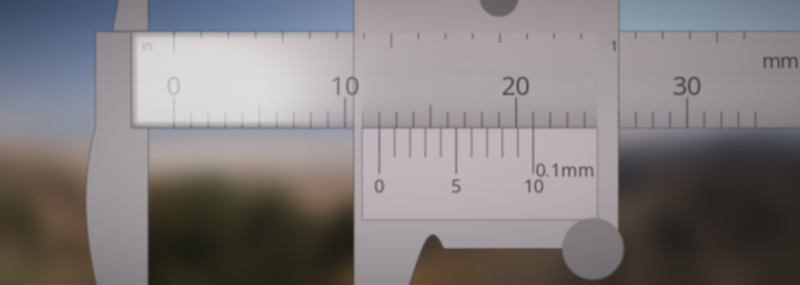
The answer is {"value": 12.0, "unit": "mm"}
